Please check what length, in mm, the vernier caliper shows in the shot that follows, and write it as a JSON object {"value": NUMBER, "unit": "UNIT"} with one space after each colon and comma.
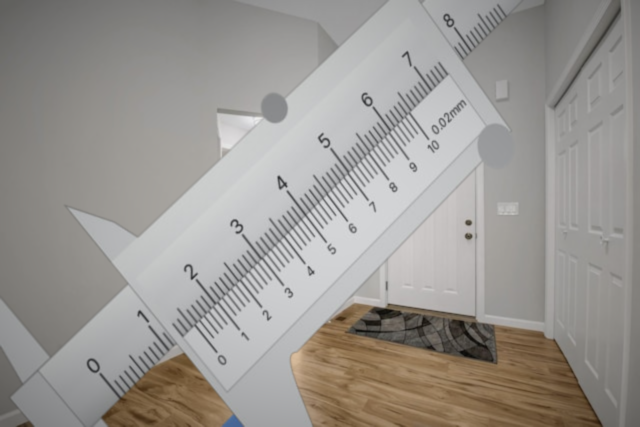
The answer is {"value": 15.5, "unit": "mm"}
